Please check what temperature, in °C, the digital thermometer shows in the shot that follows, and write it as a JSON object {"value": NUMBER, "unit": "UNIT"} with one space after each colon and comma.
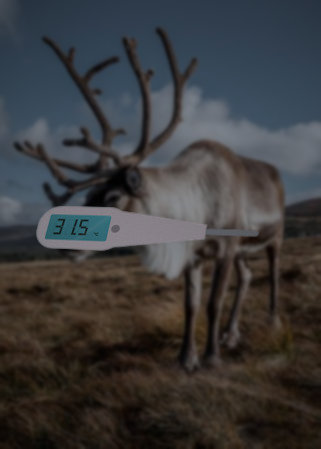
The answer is {"value": 31.5, "unit": "°C"}
